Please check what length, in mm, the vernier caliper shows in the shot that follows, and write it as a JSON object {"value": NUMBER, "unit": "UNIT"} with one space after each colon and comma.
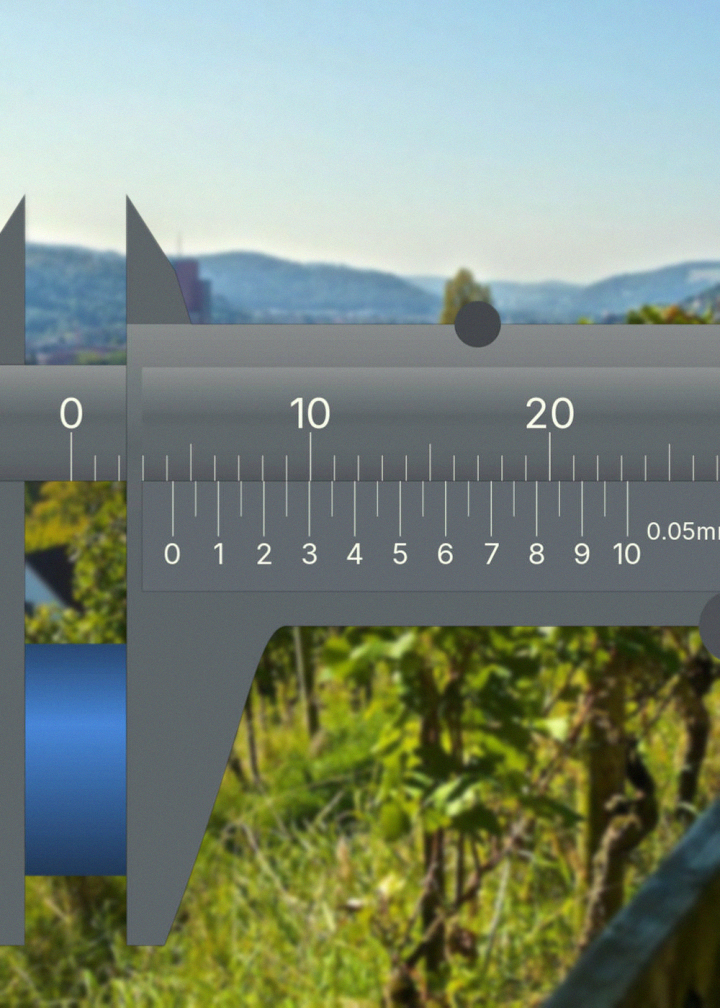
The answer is {"value": 4.25, "unit": "mm"}
